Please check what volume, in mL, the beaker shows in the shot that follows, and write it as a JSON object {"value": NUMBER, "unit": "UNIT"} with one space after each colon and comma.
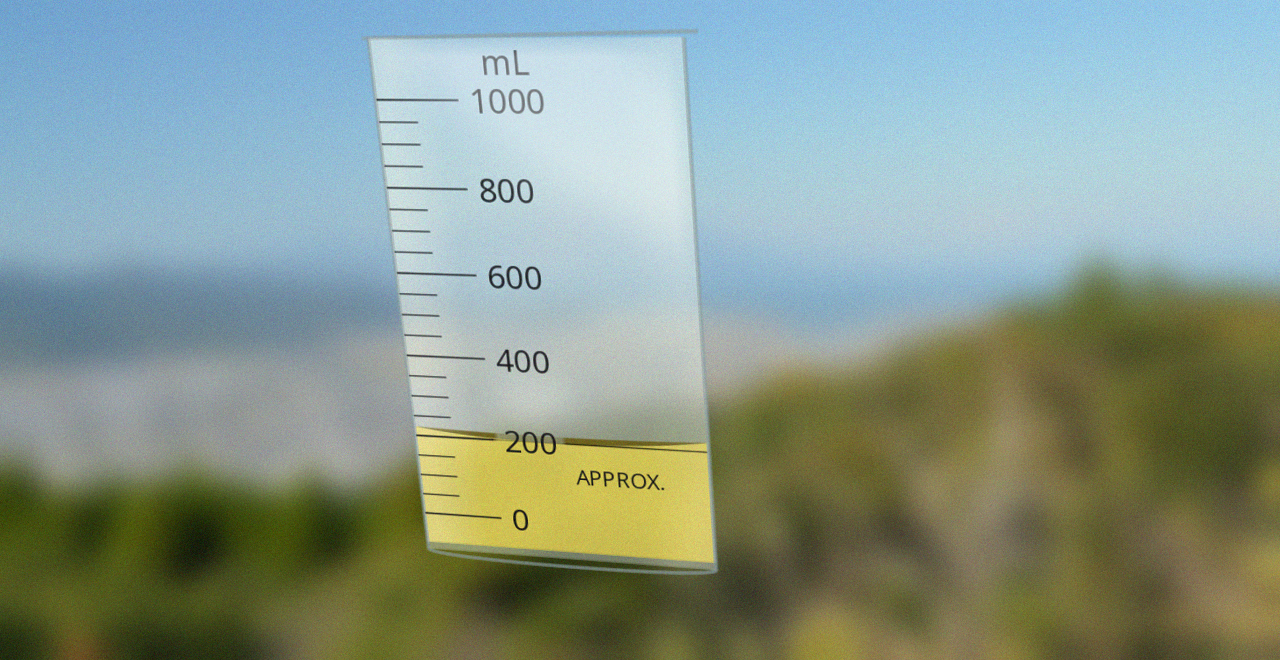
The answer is {"value": 200, "unit": "mL"}
